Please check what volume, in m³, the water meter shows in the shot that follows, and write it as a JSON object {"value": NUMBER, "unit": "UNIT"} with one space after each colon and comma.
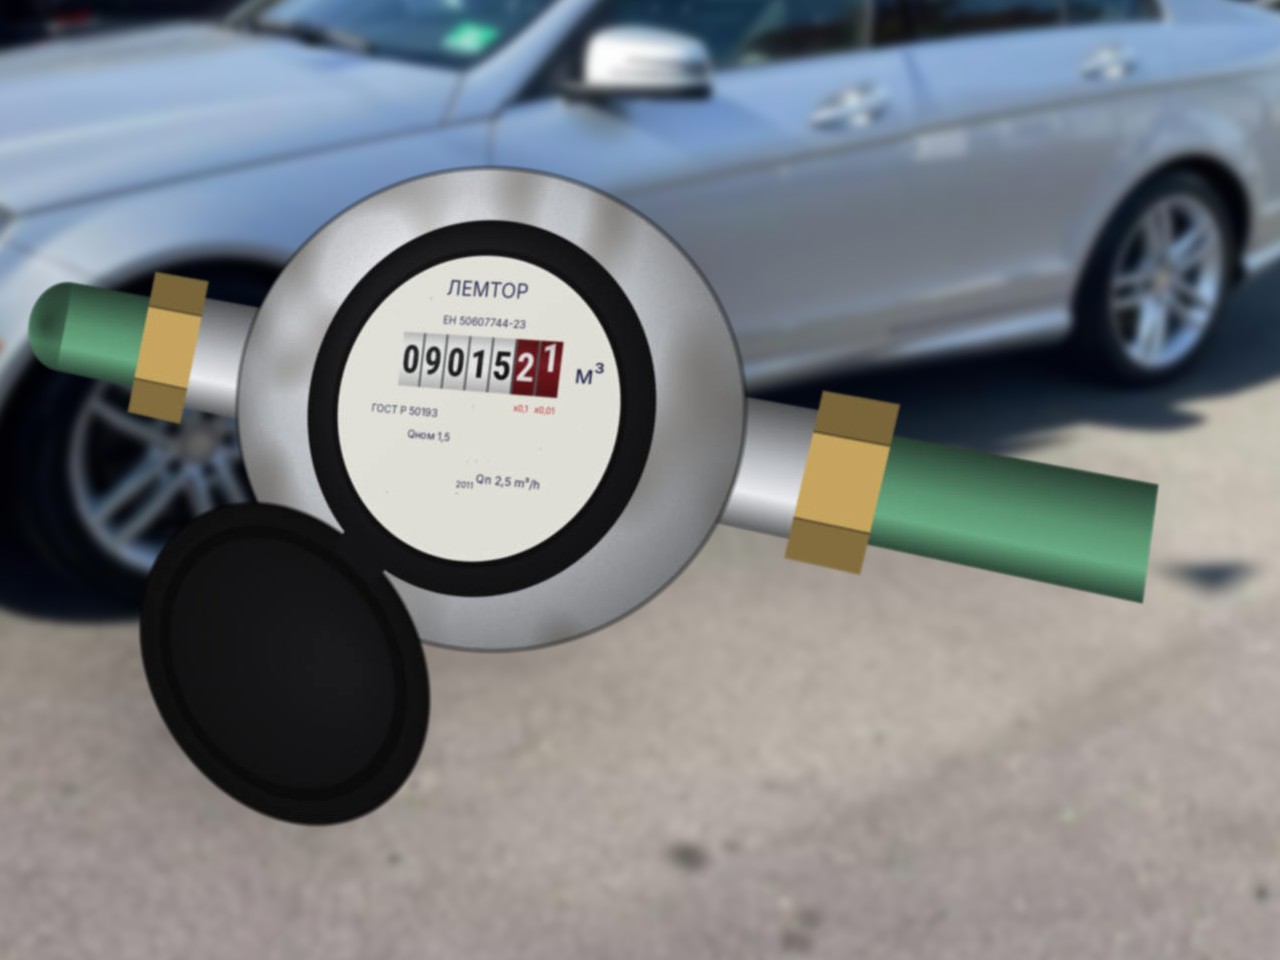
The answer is {"value": 9015.21, "unit": "m³"}
